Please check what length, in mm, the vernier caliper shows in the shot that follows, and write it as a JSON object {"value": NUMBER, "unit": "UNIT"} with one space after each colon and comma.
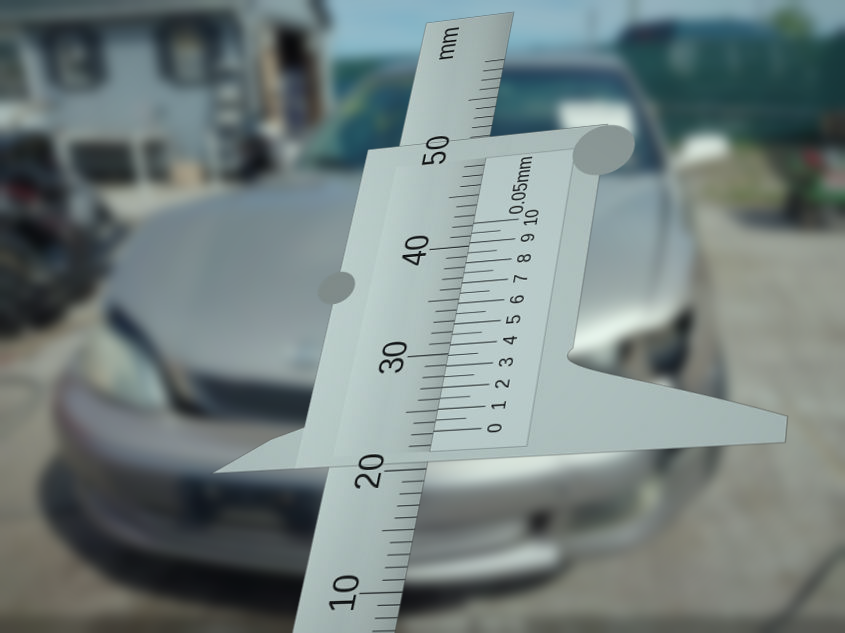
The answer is {"value": 23.2, "unit": "mm"}
